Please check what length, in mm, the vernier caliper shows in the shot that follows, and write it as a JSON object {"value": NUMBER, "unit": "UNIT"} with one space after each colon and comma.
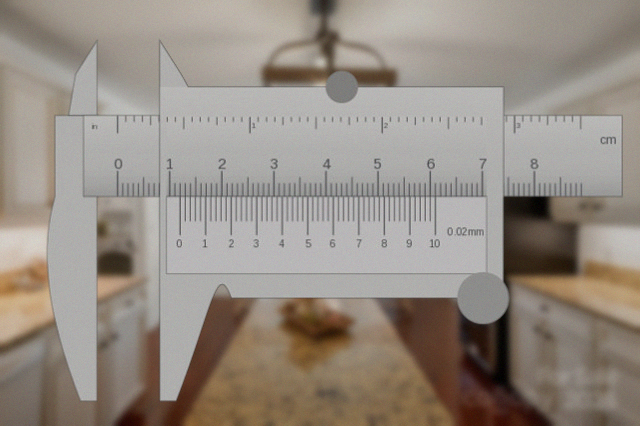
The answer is {"value": 12.0, "unit": "mm"}
